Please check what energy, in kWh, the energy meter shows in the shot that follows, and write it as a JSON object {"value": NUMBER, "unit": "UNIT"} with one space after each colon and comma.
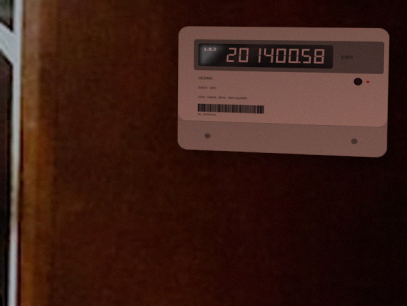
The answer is {"value": 201400.58, "unit": "kWh"}
